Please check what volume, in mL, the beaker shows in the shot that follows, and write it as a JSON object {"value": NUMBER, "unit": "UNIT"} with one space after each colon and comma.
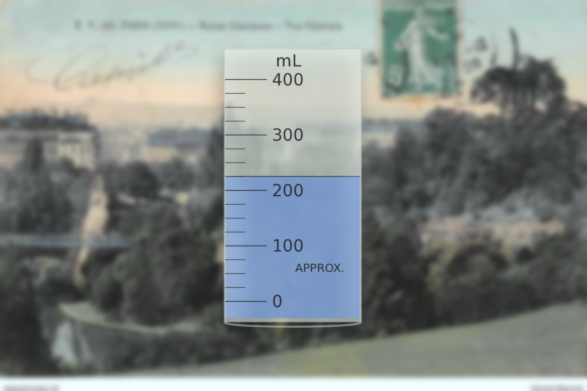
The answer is {"value": 225, "unit": "mL"}
